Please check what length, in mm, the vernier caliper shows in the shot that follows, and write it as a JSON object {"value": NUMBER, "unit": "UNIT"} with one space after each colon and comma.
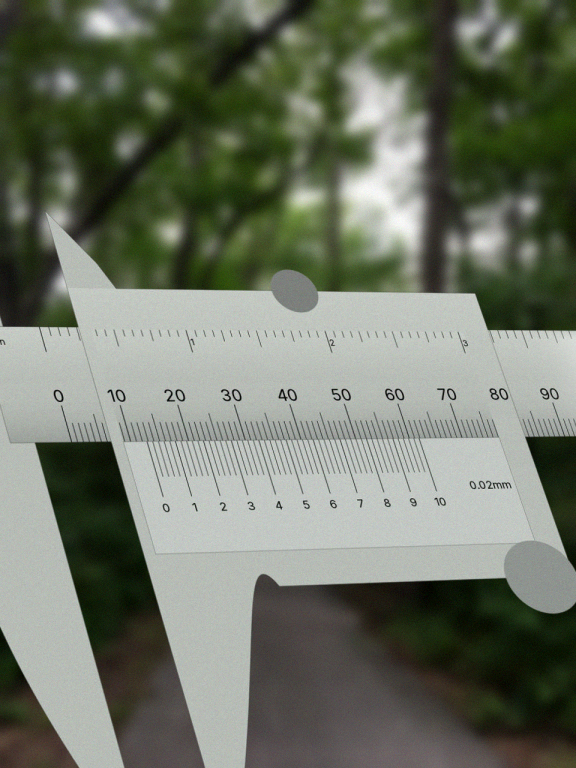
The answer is {"value": 12.8, "unit": "mm"}
